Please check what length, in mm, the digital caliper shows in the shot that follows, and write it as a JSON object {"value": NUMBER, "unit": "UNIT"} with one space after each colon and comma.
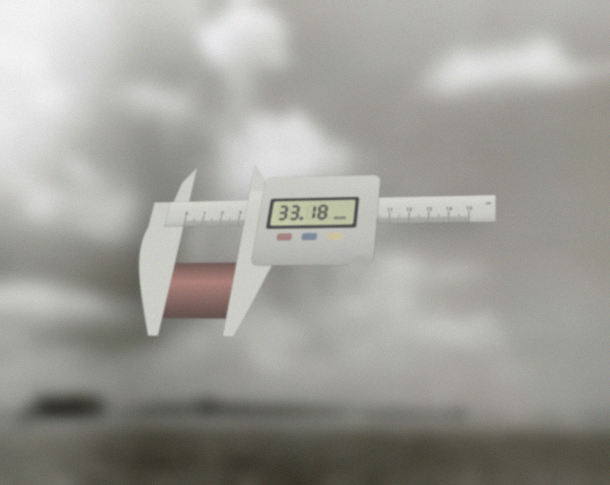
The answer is {"value": 33.18, "unit": "mm"}
